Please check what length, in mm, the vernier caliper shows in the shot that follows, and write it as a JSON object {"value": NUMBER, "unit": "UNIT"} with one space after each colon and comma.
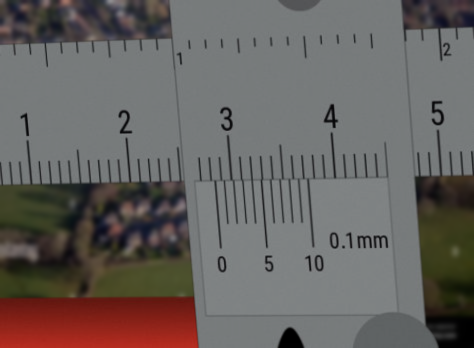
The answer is {"value": 28.4, "unit": "mm"}
